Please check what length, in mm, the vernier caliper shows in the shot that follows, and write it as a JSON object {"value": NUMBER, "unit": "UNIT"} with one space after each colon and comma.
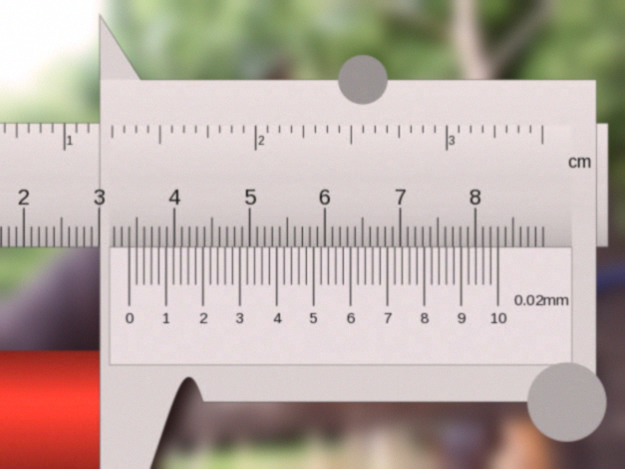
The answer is {"value": 34.0, "unit": "mm"}
